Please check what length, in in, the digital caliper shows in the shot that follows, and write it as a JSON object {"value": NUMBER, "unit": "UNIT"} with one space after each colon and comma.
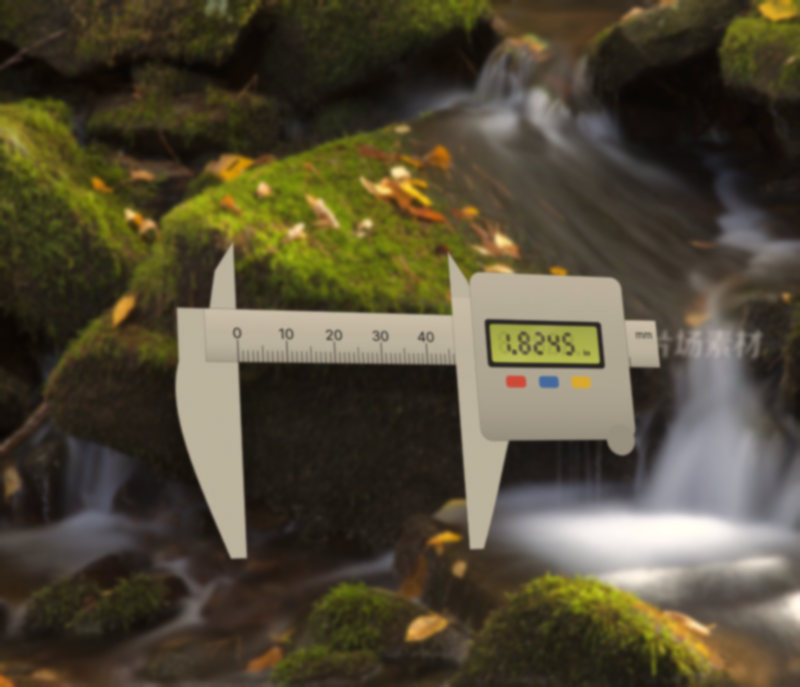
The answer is {"value": 1.8245, "unit": "in"}
